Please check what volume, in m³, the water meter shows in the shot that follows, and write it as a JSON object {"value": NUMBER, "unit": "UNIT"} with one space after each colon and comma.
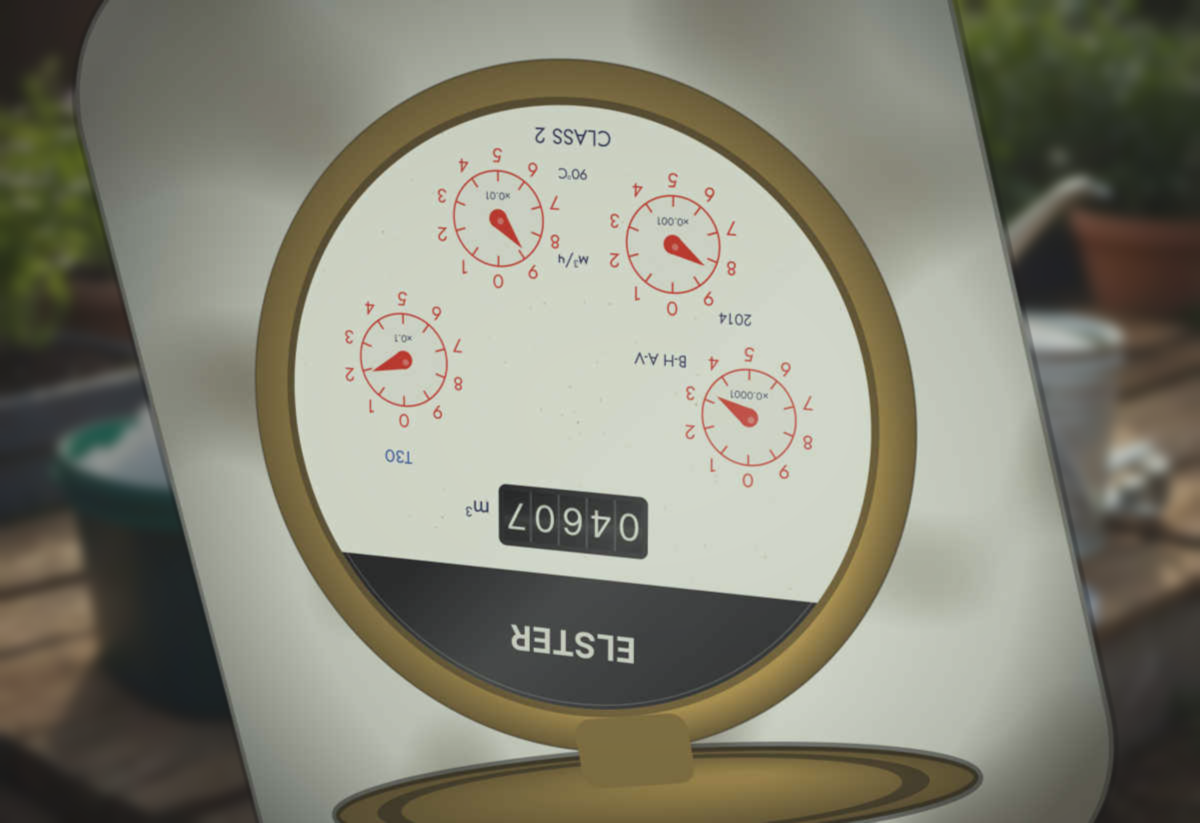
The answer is {"value": 4607.1883, "unit": "m³"}
